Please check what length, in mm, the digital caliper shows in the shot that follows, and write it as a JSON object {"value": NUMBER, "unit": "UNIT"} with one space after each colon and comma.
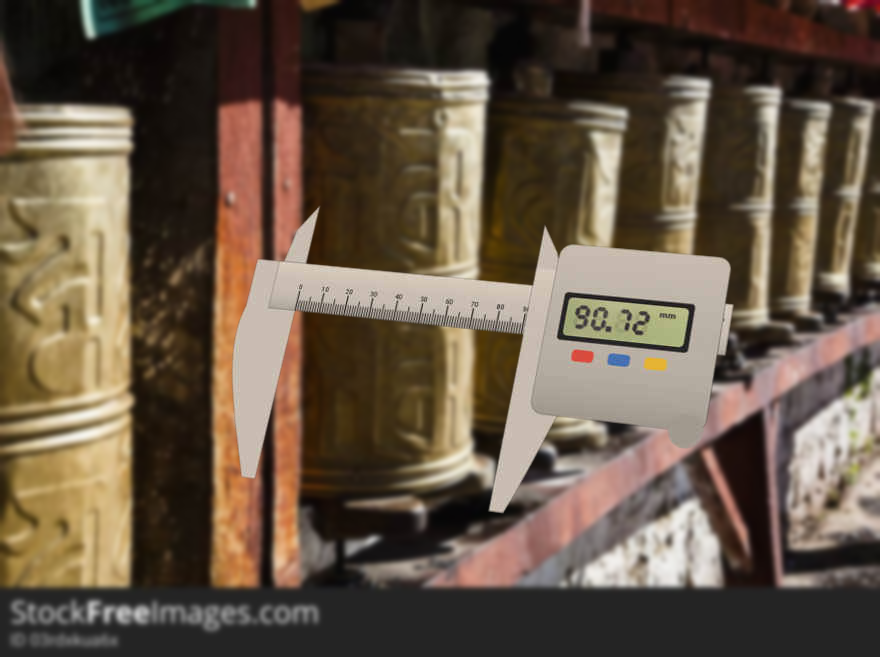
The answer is {"value": 90.72, "unit": "mm"}
